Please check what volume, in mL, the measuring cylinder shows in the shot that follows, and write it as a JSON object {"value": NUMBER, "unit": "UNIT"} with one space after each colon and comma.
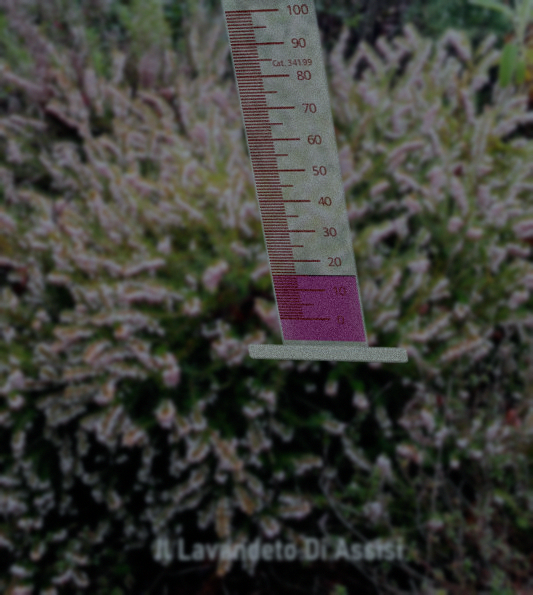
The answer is {"value": 15, "unit": "mL"}
